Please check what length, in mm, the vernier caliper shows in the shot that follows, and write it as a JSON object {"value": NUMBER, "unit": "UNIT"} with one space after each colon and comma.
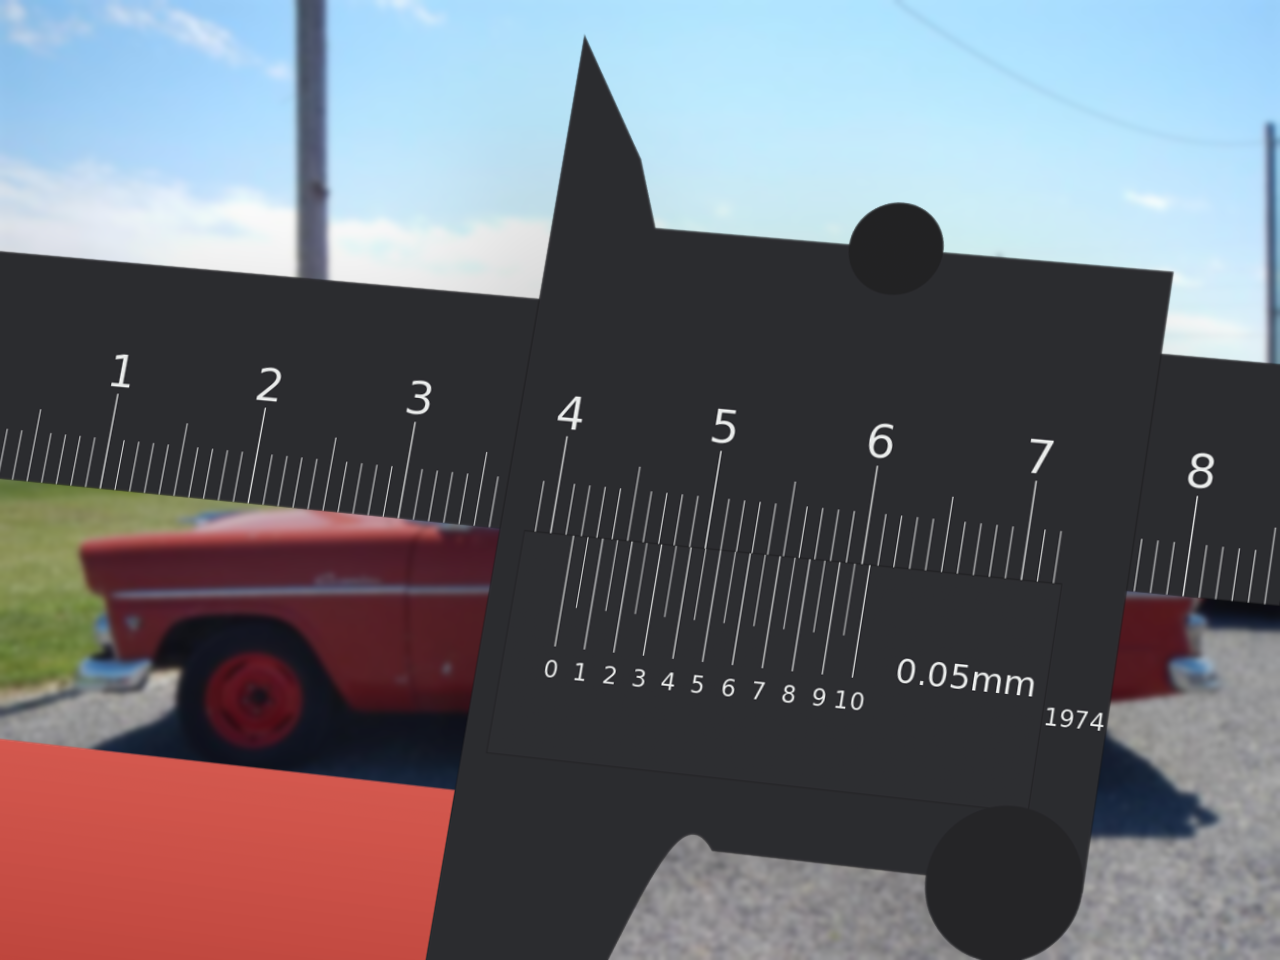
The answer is {"value": 41.5, "unit": "mm"}
